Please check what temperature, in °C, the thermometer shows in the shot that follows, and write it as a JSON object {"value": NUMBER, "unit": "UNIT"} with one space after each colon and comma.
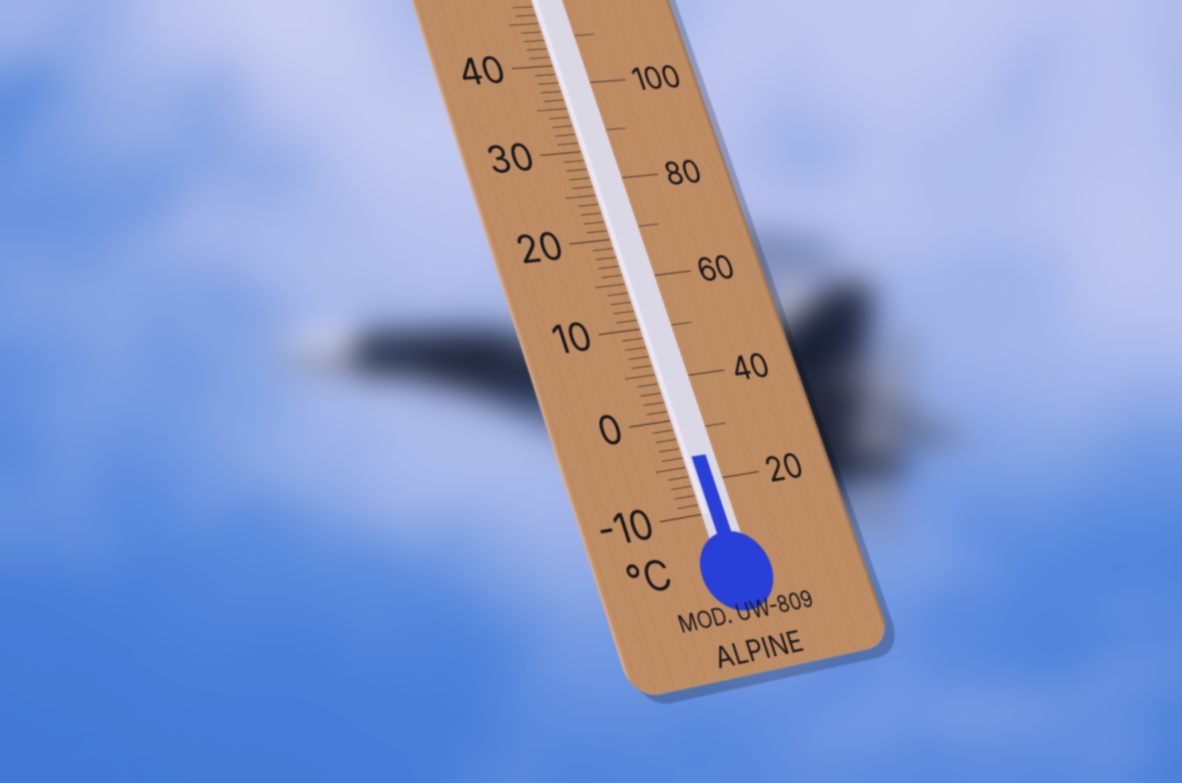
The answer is {"value": -4, "unit": "°C"}
